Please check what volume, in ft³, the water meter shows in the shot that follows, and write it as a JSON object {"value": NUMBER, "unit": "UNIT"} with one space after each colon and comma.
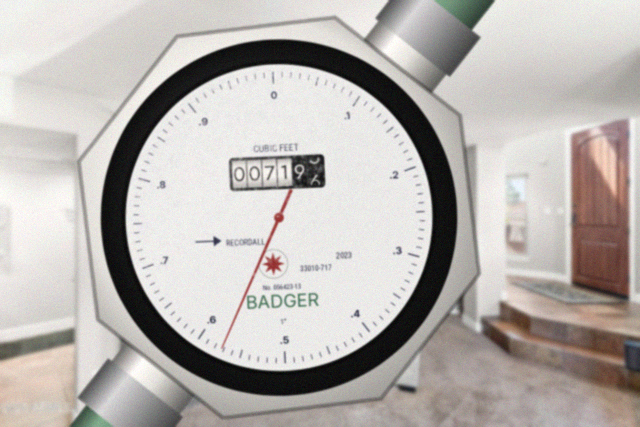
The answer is {"value": 7195.57, "unit": "ft³"}
